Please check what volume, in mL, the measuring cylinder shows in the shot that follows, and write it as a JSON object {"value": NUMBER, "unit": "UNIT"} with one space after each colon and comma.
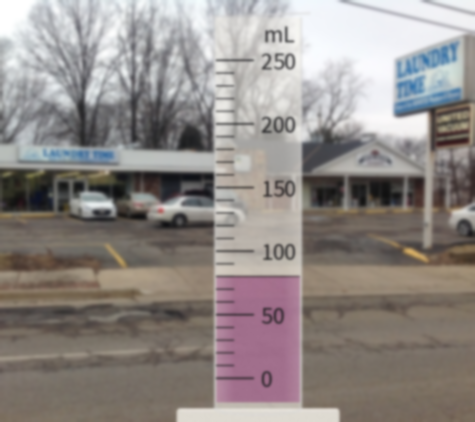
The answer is {"value": 80, "unit": "mL"}
